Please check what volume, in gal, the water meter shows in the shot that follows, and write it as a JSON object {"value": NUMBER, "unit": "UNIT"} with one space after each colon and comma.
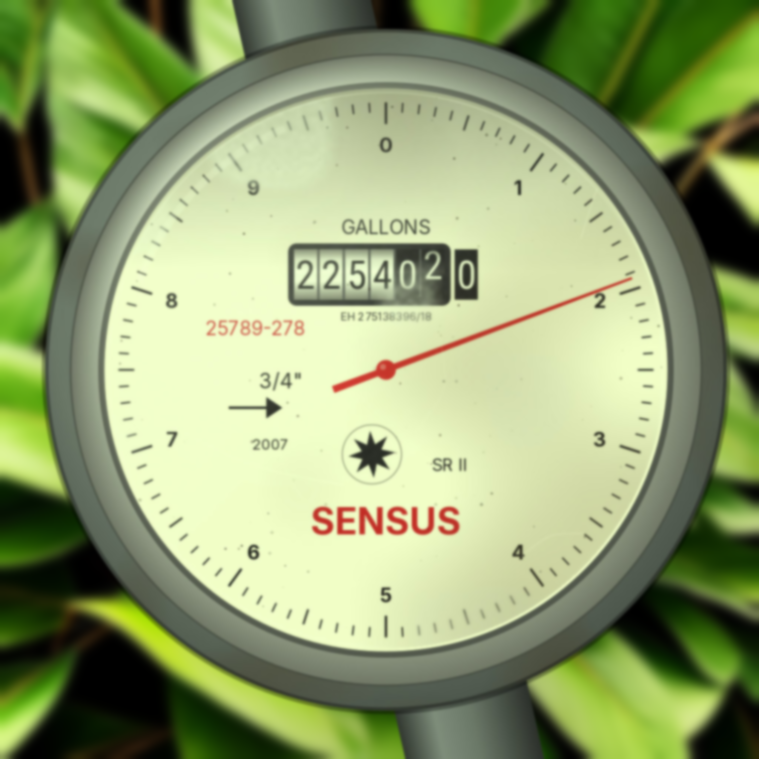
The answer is {"value": 2254021.9, "unit": "gal"}
